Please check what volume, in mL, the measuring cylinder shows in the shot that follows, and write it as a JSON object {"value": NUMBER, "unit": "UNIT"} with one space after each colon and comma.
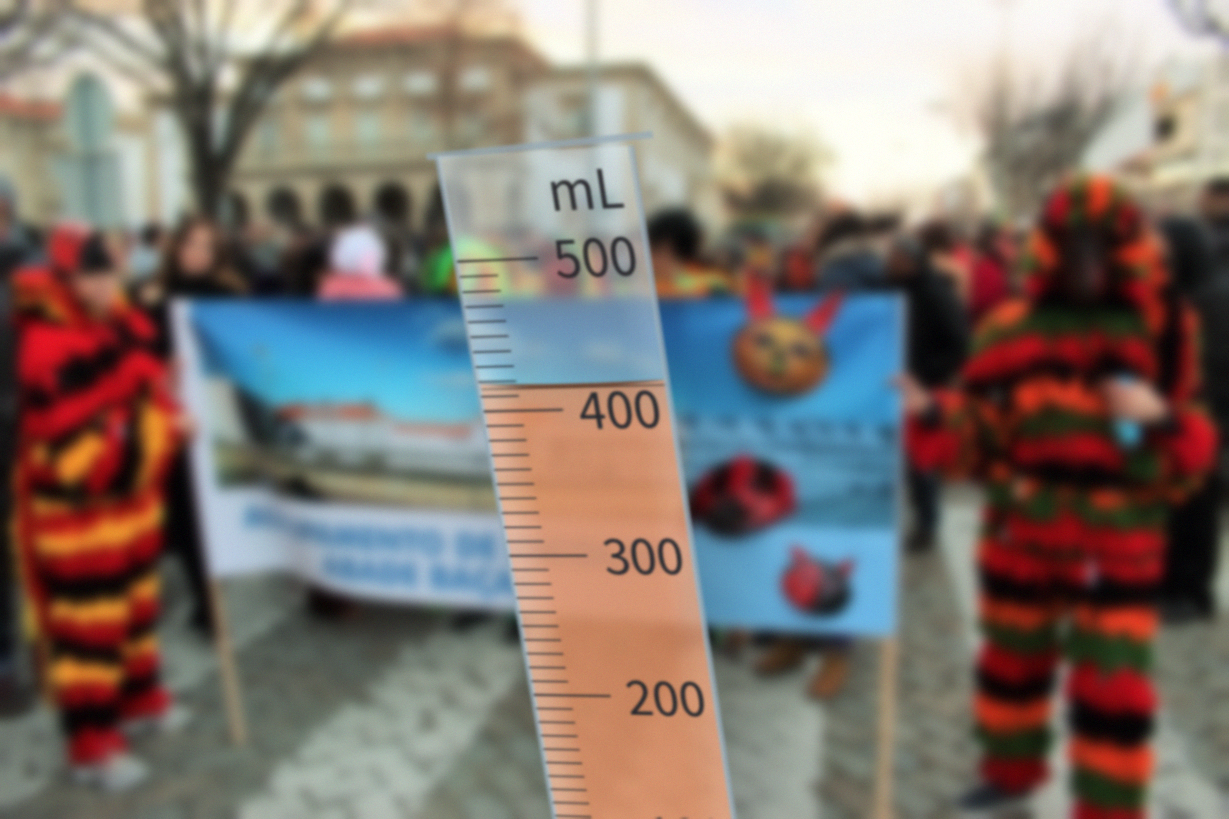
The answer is {"value": 415, "unit": "mL"}
